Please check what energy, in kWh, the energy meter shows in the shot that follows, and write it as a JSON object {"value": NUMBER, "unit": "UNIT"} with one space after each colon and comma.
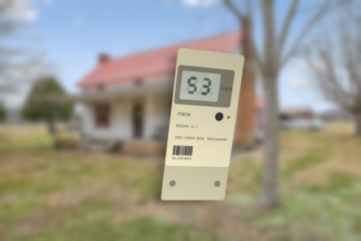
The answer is {"value": 53, "unit": "kWh"}
